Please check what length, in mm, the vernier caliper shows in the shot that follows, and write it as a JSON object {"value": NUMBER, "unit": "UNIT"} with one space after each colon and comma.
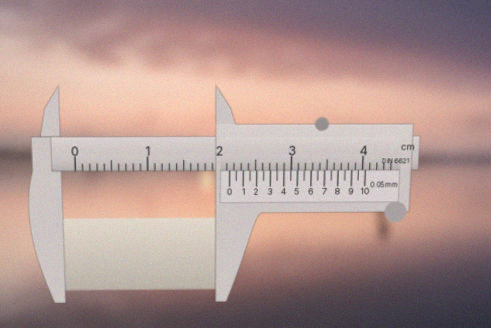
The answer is {"value": 21.4, "unit": "mm"}
